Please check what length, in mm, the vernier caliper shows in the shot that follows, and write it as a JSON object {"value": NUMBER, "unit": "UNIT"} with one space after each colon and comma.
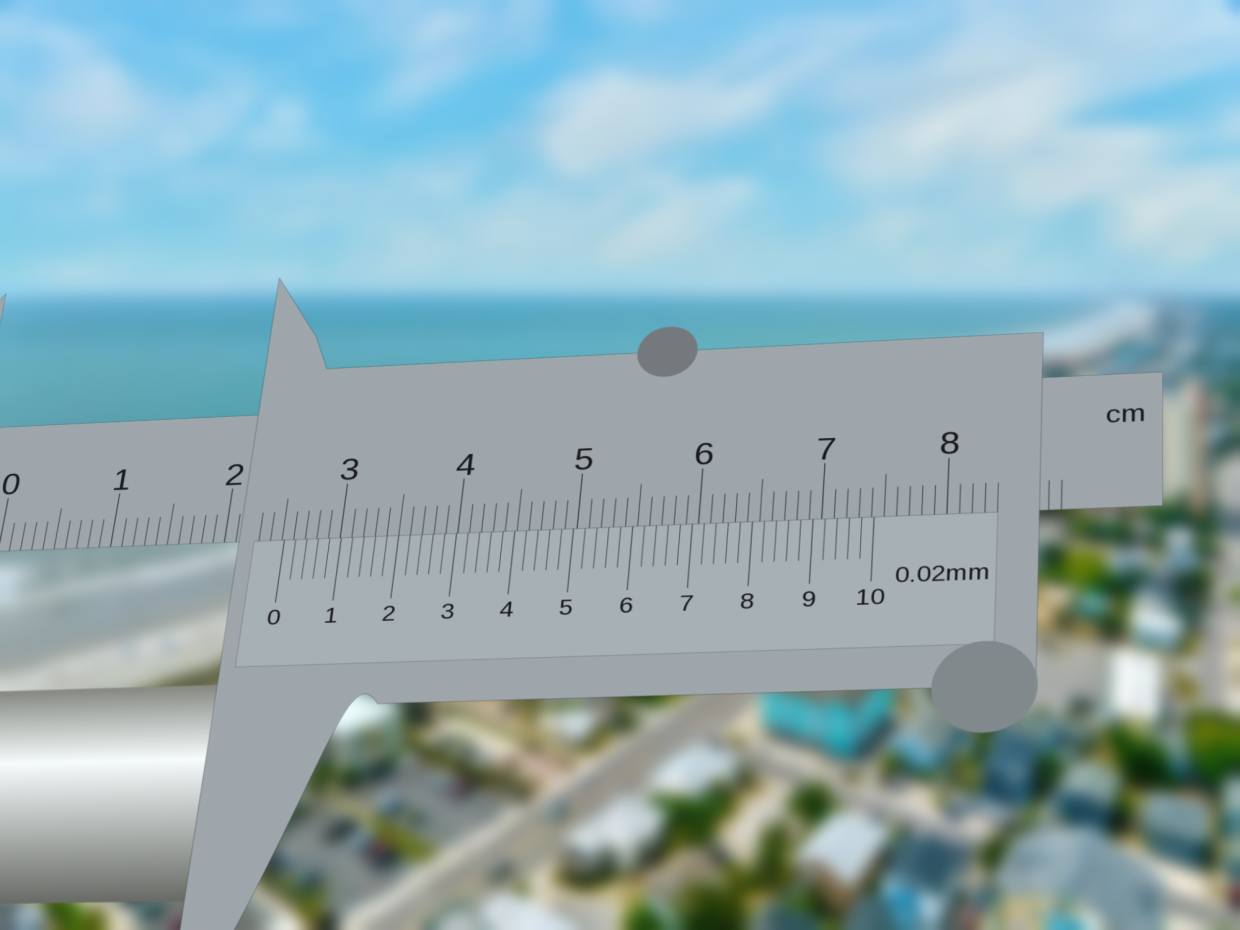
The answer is {"value": 25.2, "unit": "mm"}
